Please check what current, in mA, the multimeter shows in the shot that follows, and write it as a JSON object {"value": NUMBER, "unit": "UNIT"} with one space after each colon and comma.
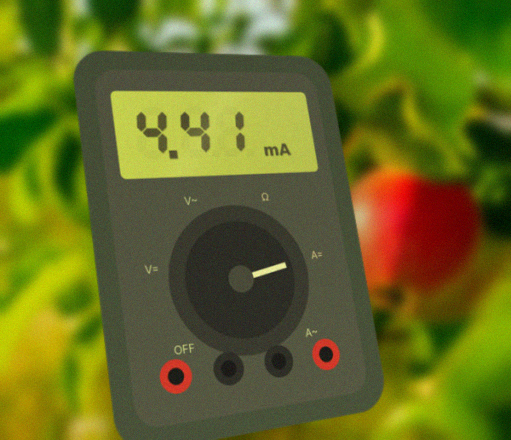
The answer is {"value": 4.41, "unit": "mA"}
